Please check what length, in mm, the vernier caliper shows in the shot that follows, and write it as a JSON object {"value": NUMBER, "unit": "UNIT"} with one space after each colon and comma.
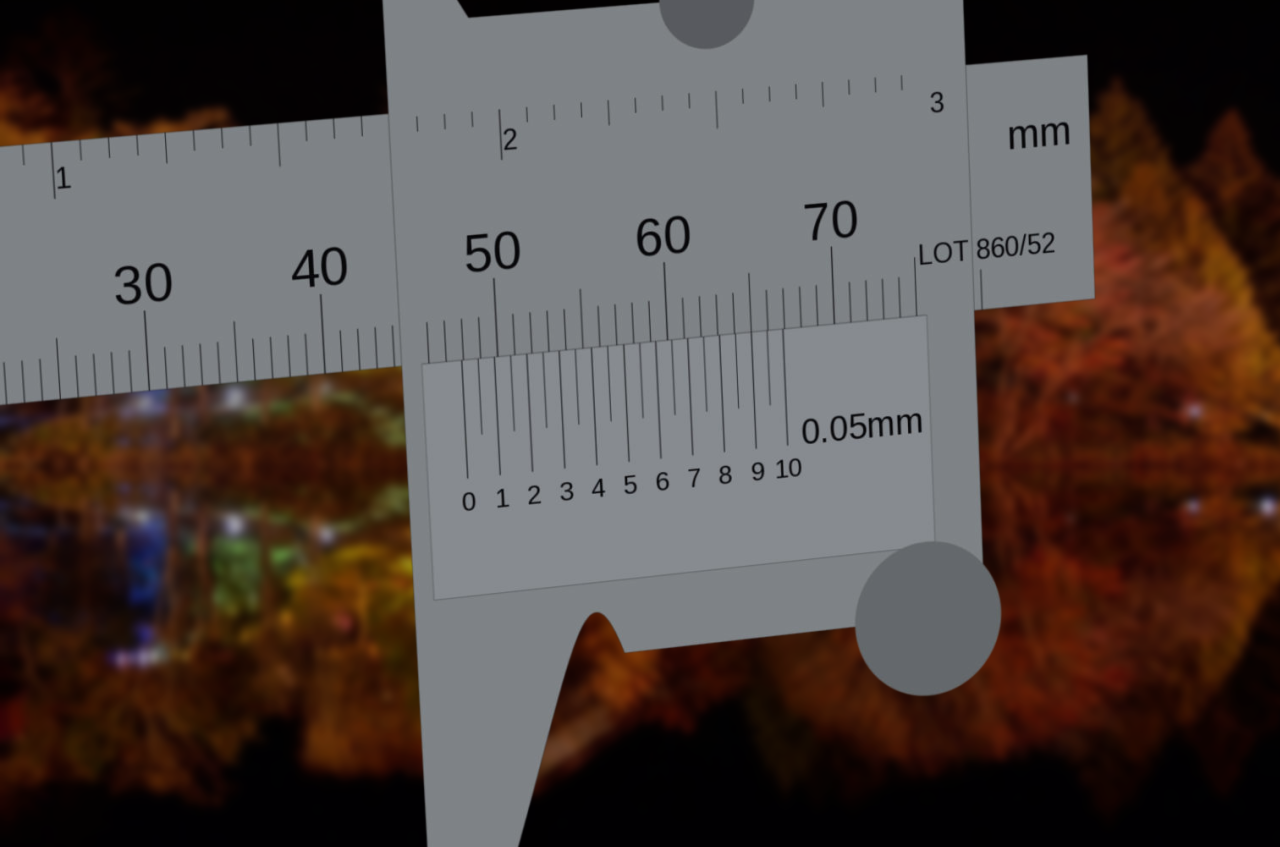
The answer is {"value": 47.9, "unit": "mm"}
